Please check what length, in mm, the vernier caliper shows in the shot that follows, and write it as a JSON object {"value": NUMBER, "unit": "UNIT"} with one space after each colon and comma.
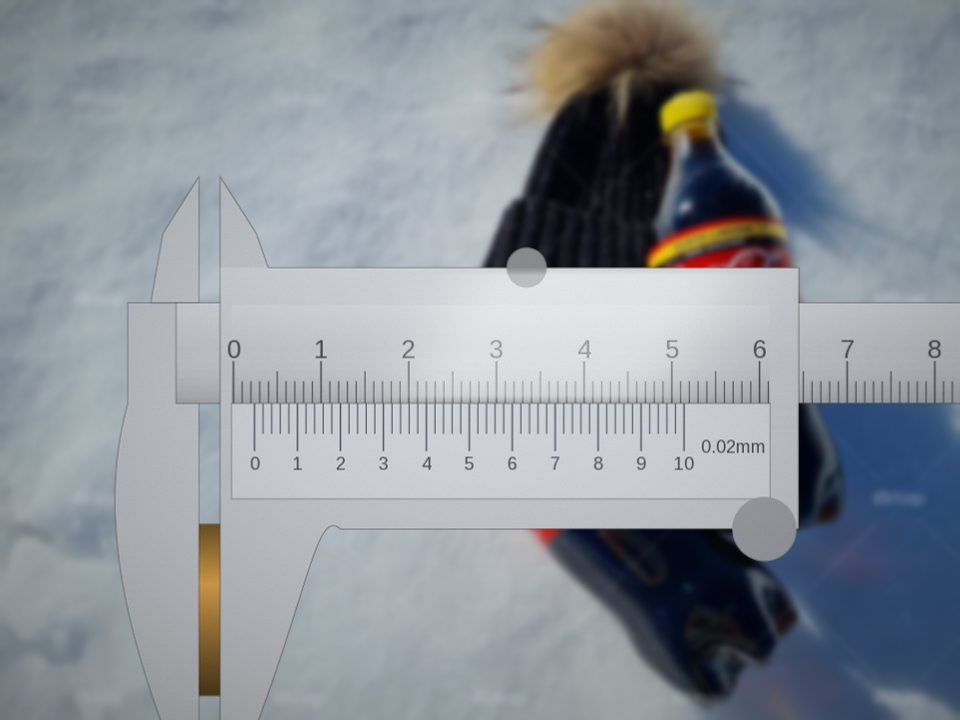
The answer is {"value": 2.4, "unit": "mm"}
